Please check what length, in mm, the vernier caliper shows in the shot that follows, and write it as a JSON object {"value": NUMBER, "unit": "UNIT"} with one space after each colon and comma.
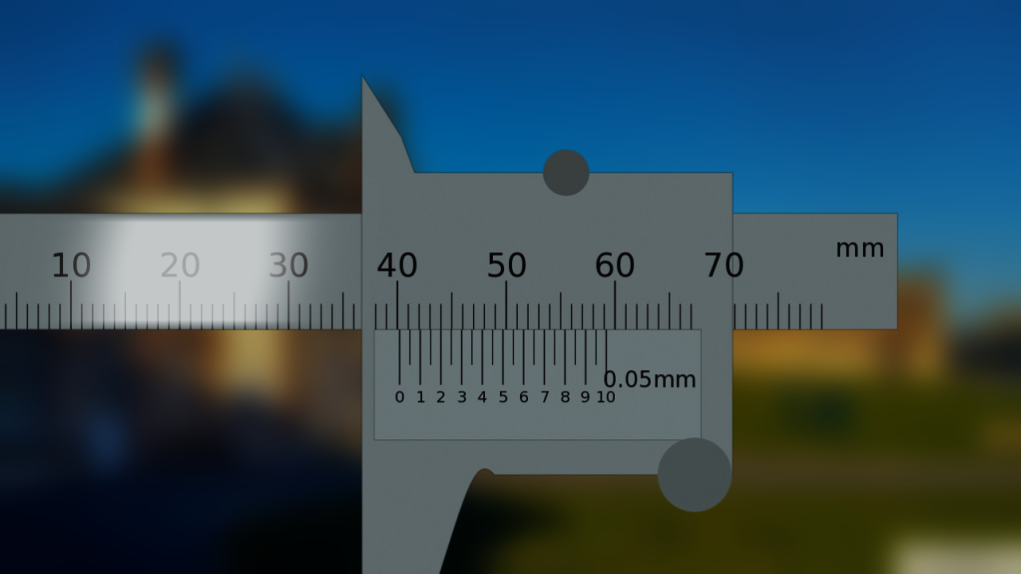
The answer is {"value": 40.2, "unit": "mm"}
